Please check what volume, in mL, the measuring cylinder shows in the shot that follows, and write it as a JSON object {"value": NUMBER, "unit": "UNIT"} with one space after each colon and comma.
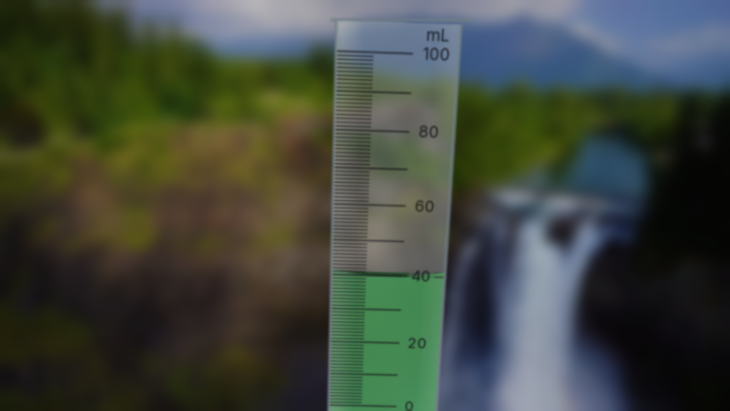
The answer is {"value": 40, "unit": "mL"}
